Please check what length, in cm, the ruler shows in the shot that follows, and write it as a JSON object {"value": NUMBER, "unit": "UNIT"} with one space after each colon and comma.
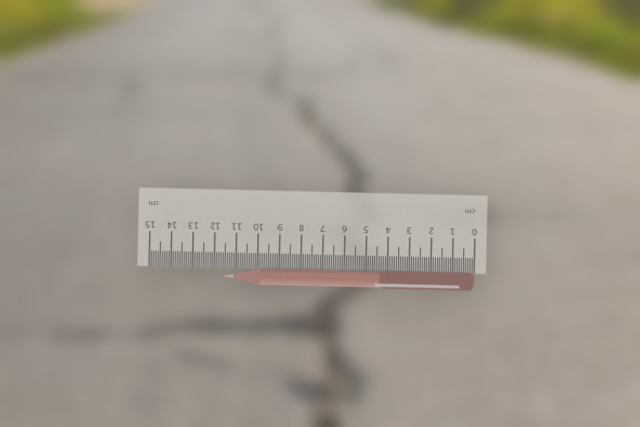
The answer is {"value": 11.5, "unit": "cm"}
